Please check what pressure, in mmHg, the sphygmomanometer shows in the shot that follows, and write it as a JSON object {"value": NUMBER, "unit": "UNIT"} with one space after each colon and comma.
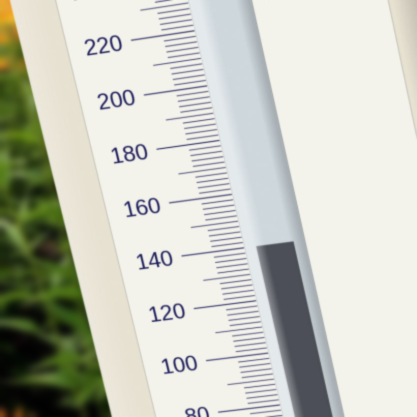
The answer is {"value": 140, "unit": "mmHg"}
